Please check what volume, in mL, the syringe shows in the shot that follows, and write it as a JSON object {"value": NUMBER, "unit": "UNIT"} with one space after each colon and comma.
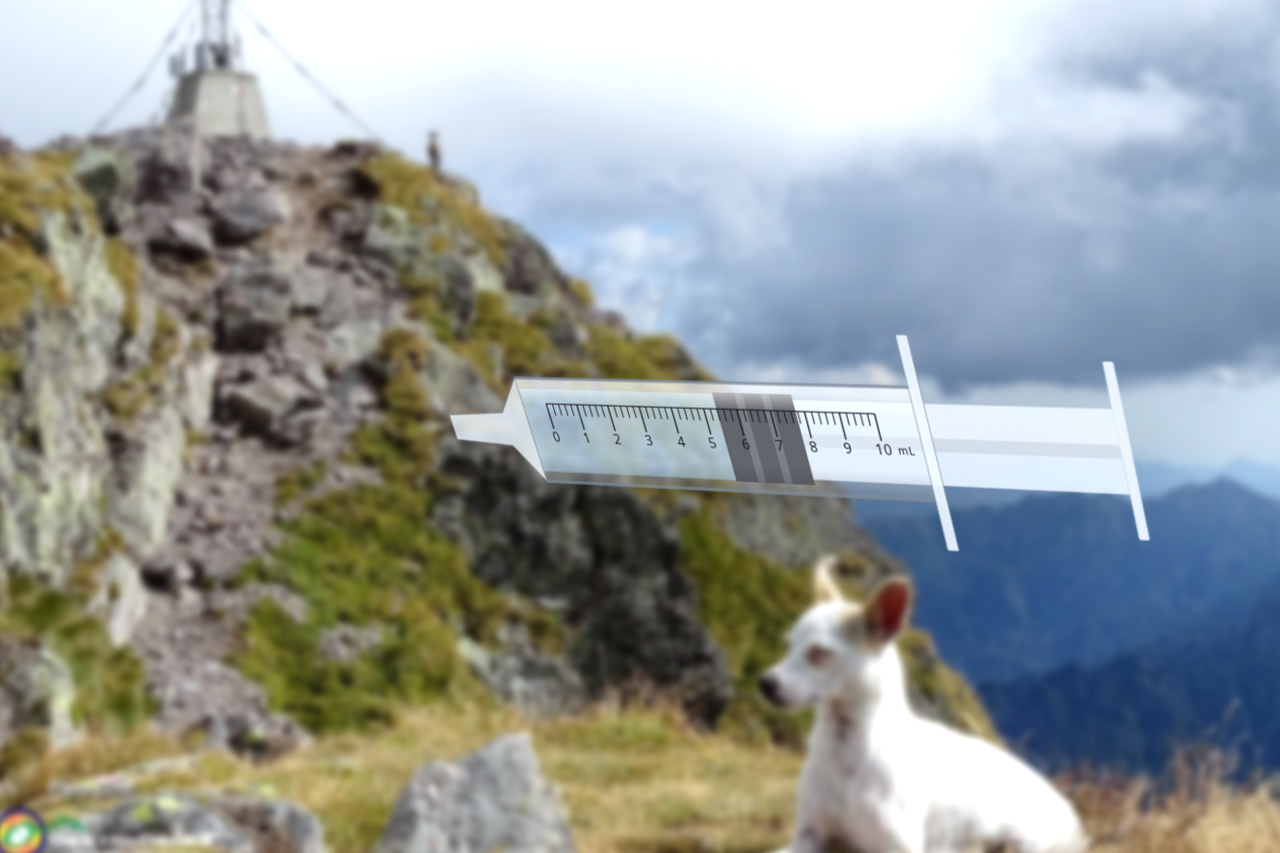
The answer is {"value": 5.4, "unit": "mL"}
